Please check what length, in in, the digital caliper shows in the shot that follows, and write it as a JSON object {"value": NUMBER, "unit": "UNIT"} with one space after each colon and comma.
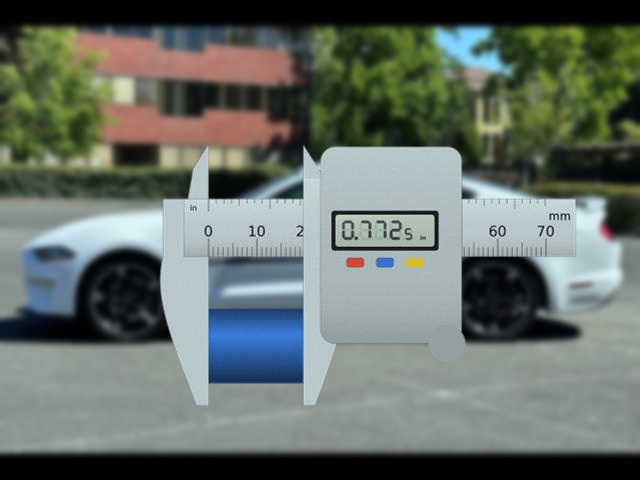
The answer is {"value": 0.7725, "unit": "in"}
